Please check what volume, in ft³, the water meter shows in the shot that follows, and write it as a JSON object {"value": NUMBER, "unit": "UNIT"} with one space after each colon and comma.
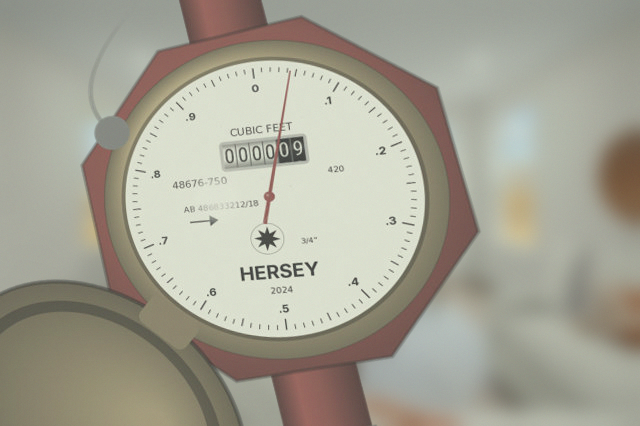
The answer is {"value": 9.04, "unit": "ft³"}
